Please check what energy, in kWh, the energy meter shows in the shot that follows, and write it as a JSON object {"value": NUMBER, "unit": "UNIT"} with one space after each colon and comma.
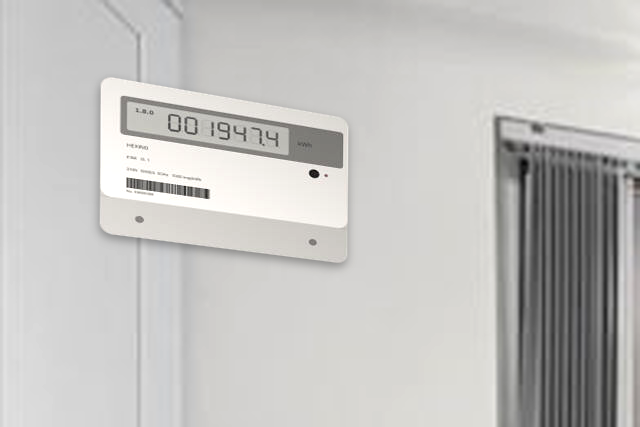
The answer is {"value": 1947.4, "unit": "kWh"}
